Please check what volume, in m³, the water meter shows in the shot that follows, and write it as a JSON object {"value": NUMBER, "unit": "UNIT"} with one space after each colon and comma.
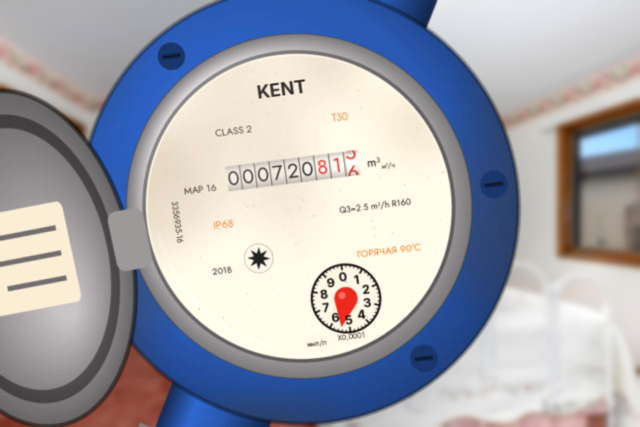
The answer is {"value": 720.8155, "unit": "m³"}
